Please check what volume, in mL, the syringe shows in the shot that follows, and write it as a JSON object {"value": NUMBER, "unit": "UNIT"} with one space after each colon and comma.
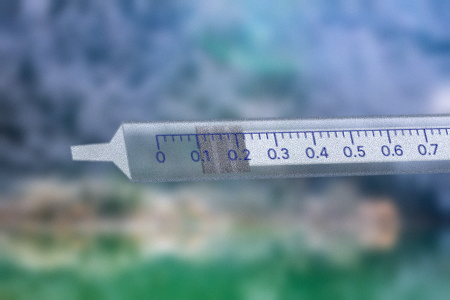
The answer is {"value": 0.1, "unit": "mL"}
